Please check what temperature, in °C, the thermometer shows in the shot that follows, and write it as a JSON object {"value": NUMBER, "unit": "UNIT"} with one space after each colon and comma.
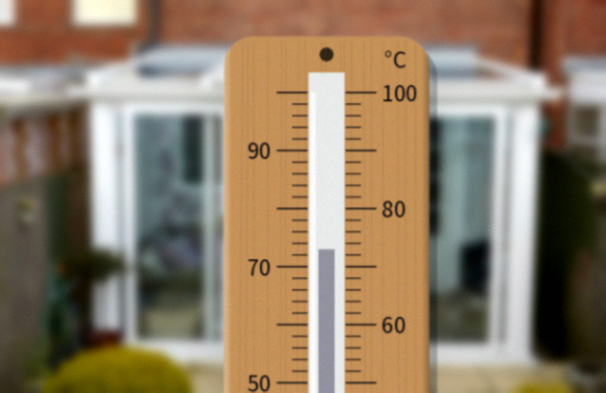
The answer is {"value": 73, "unit": "°C"}
